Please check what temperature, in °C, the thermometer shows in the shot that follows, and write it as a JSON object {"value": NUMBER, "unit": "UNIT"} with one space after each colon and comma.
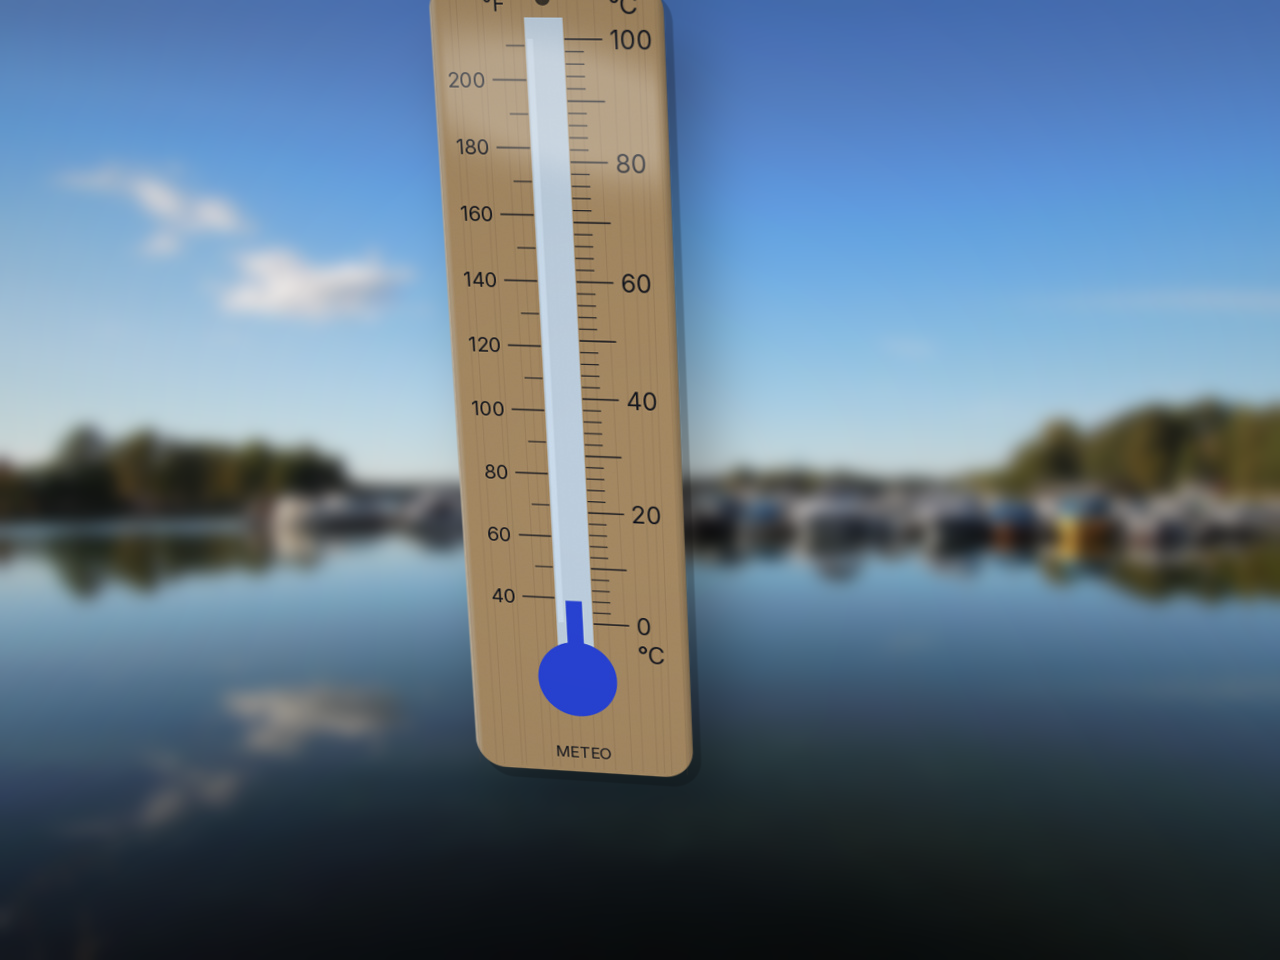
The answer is {"value": 4, "unit": "°C"}
